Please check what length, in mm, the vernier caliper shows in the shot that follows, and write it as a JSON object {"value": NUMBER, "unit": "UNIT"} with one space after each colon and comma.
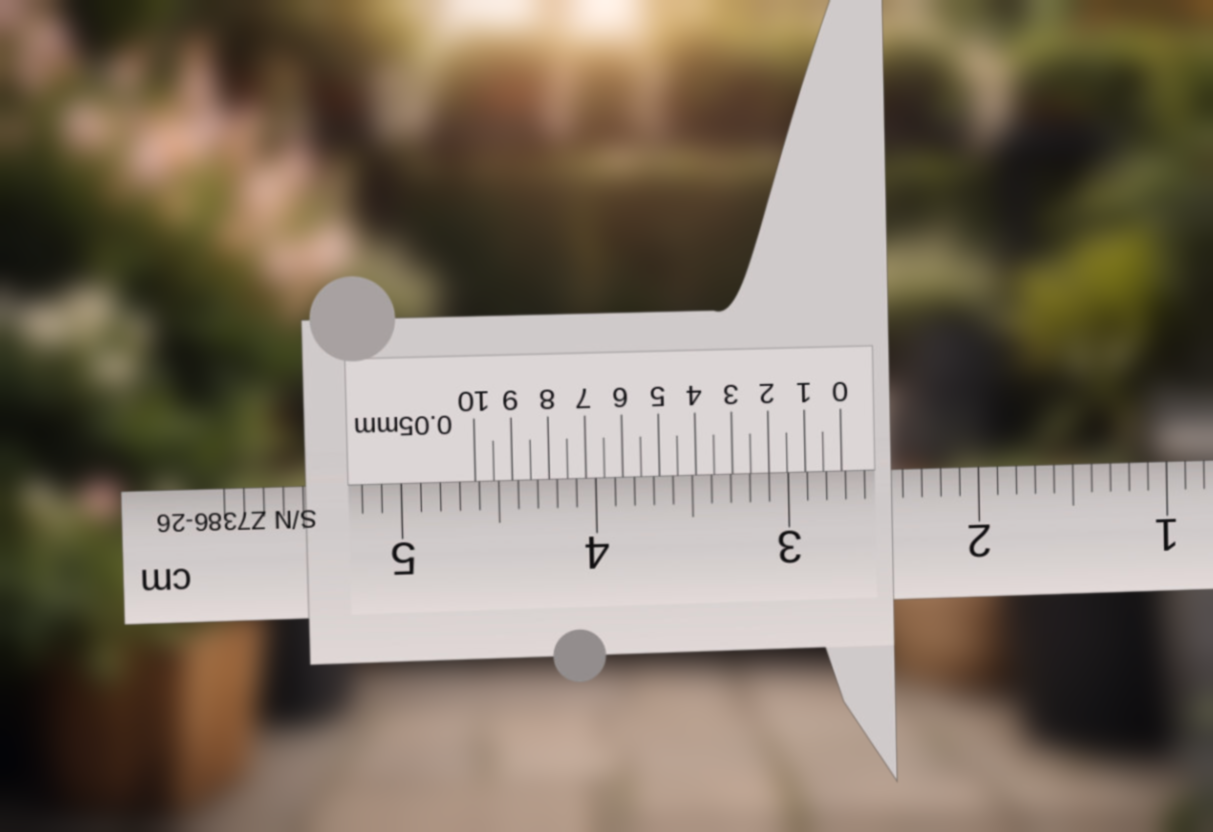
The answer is {"value": 27.2, "unit": "mm"}
